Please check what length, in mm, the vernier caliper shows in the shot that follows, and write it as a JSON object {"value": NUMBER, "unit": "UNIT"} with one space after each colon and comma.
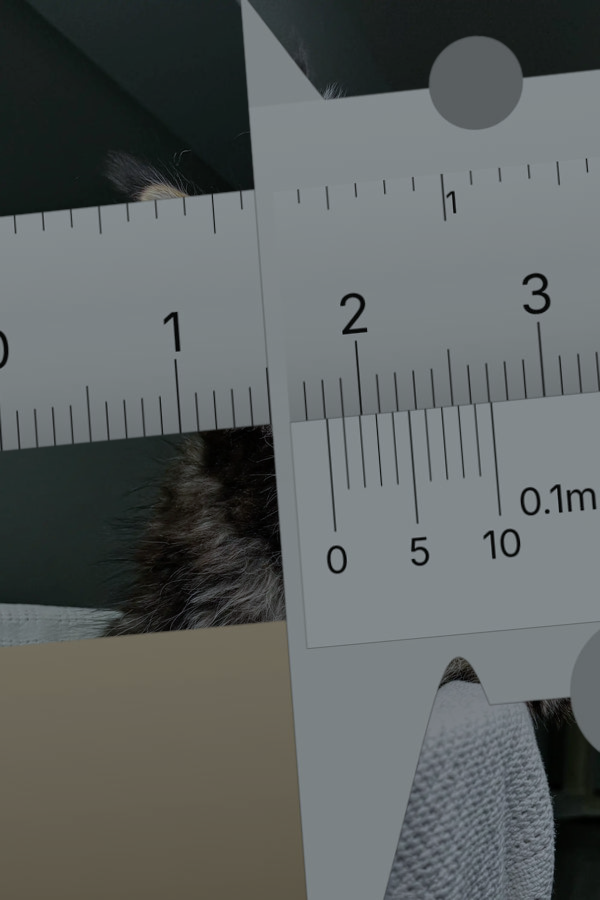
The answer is {"value": 18.1, "unit": "mm"}
